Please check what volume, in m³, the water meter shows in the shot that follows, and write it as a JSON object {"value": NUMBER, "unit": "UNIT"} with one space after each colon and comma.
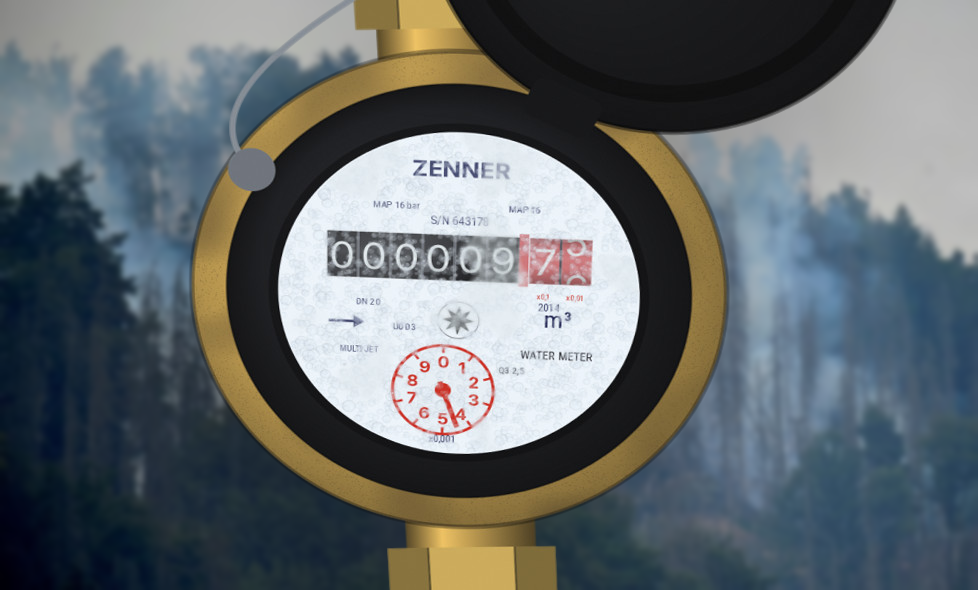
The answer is {"value": 9.754, "unit": "m³"}
